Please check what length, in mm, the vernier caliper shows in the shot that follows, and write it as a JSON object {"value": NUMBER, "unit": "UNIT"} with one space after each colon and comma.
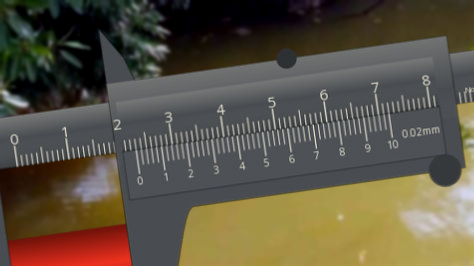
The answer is {"value": 23.0, "unit": "mm"}
